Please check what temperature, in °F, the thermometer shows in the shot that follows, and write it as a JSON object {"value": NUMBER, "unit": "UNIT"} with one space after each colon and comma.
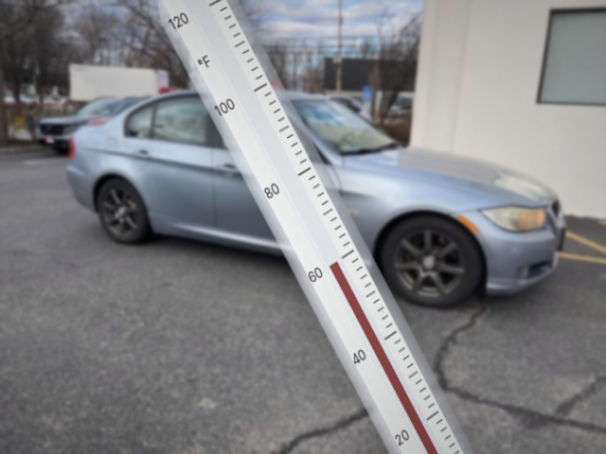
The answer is {"value": 60, "unit": "°F"}
